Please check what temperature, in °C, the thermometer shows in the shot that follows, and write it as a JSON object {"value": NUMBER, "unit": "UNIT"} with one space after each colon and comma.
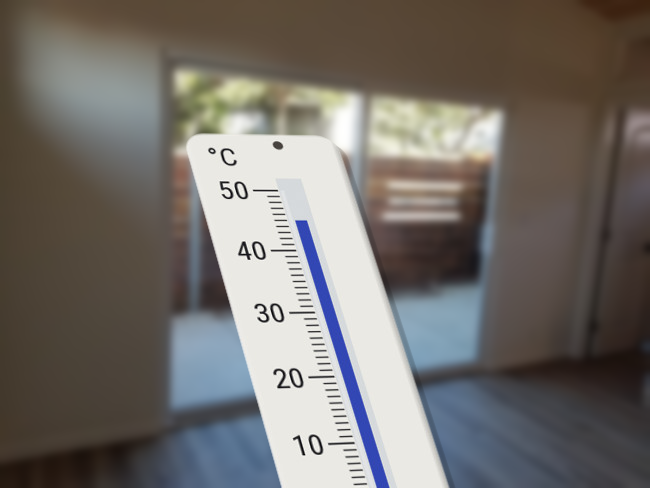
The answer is {"value": 45, "unit": "°C"}
